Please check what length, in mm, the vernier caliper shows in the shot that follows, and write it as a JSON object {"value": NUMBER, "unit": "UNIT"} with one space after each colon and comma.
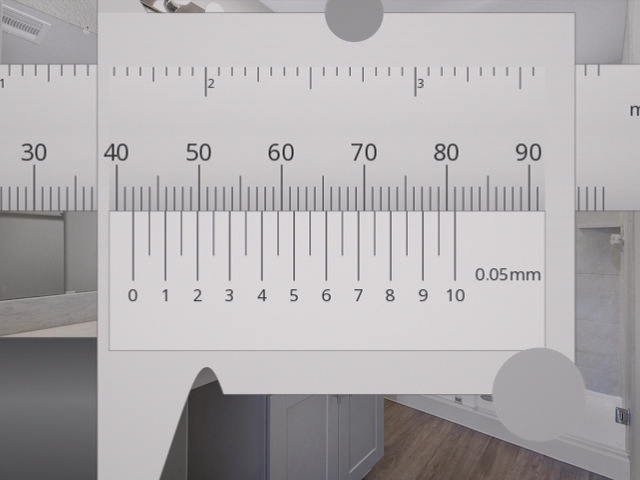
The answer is {"value": 42.0, "unit": "mm"}
